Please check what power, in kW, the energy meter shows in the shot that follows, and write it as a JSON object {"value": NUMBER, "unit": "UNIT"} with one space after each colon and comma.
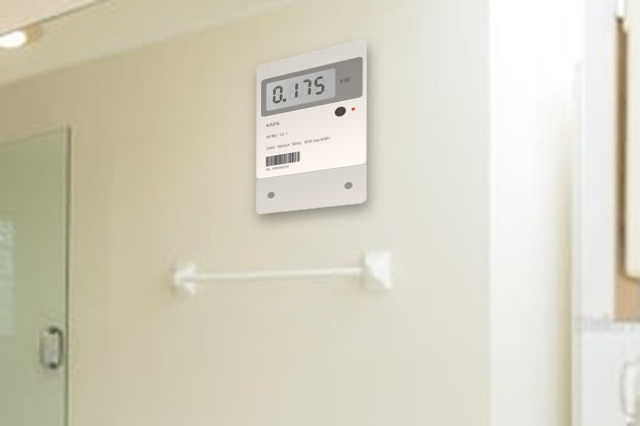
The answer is {"value": 0.175, "unit": "kW"}
